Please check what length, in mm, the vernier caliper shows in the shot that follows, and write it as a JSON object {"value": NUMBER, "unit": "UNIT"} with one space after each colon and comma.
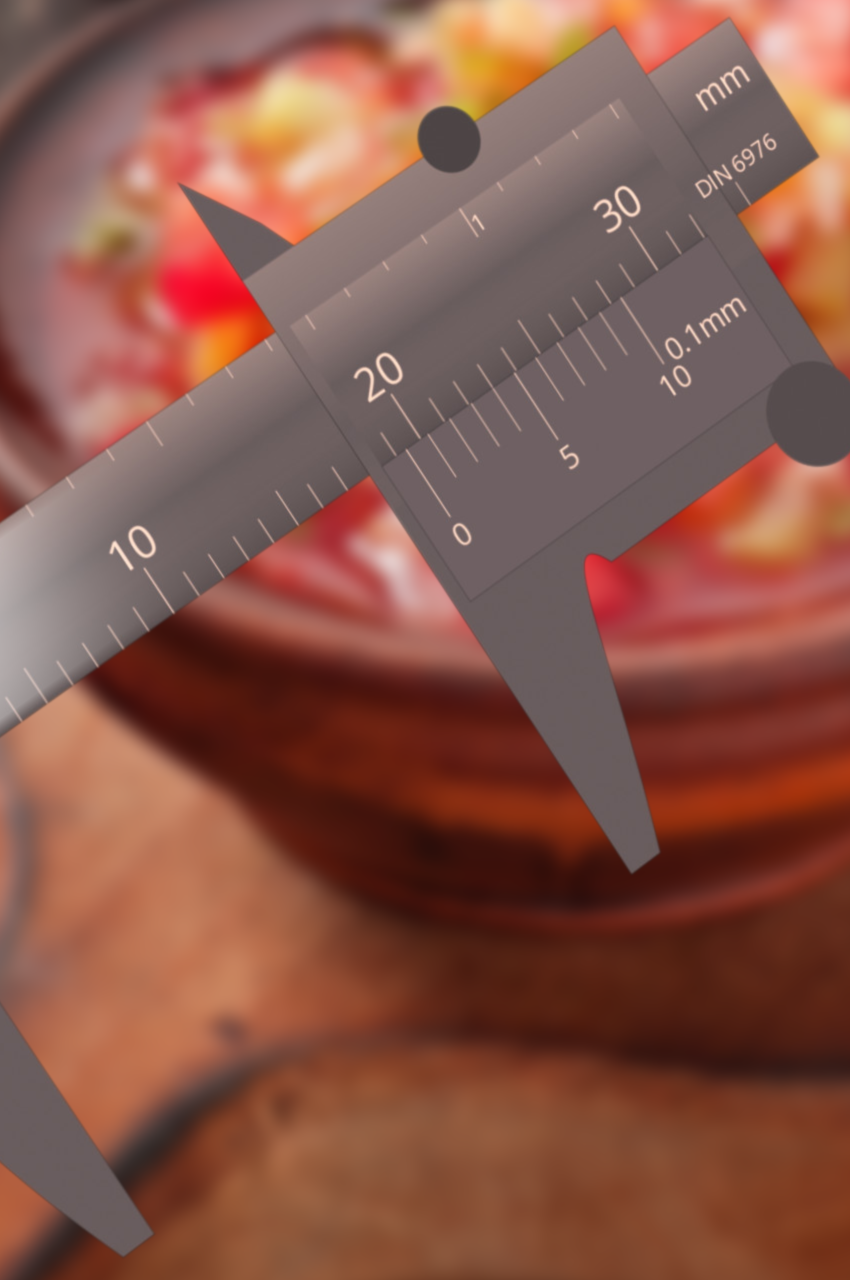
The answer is {"value": 19.4, "unit": "mm"}
